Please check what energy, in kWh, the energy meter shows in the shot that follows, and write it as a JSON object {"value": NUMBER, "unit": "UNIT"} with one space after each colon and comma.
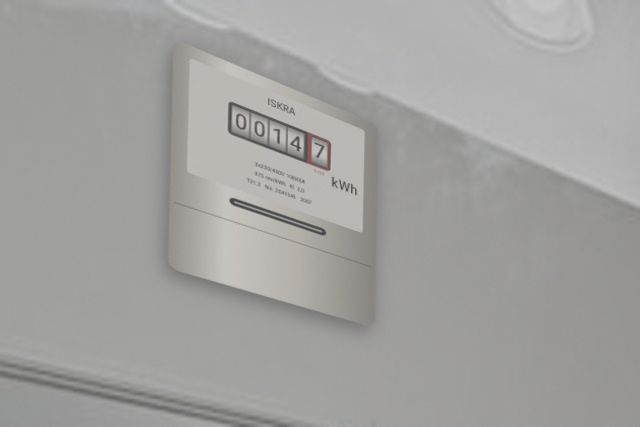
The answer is {"value": 14.7, "unit": "kWh"}
